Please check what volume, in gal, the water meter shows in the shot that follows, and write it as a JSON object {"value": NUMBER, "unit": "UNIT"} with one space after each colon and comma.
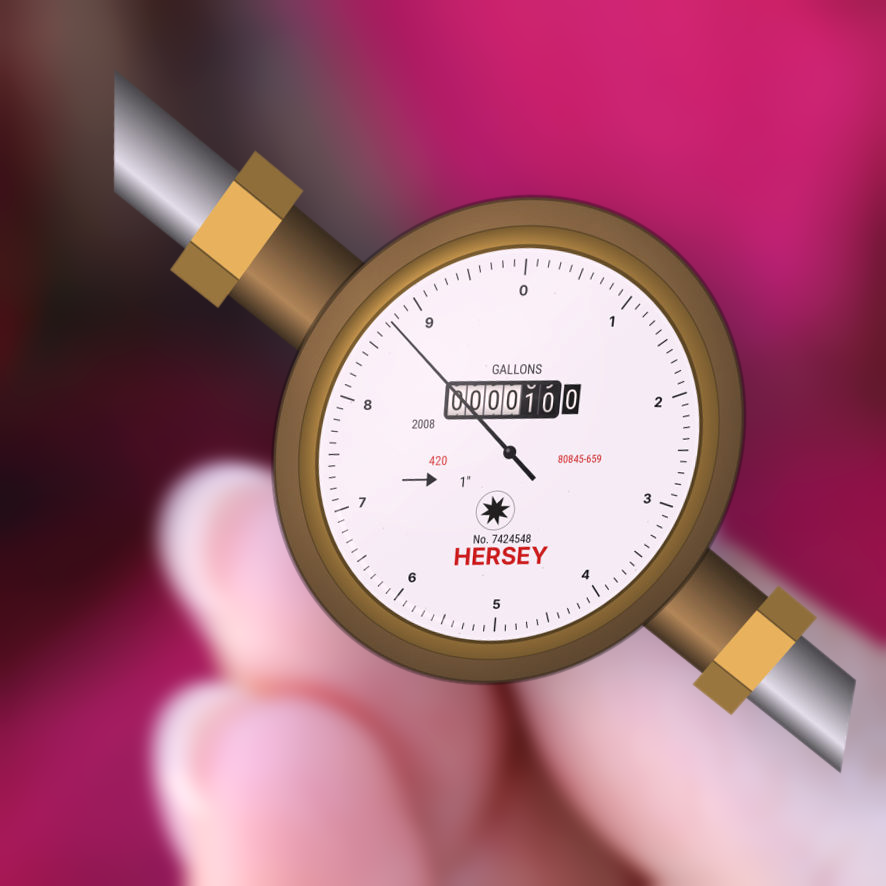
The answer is {"value": 98.7, "unit": "gal"}
